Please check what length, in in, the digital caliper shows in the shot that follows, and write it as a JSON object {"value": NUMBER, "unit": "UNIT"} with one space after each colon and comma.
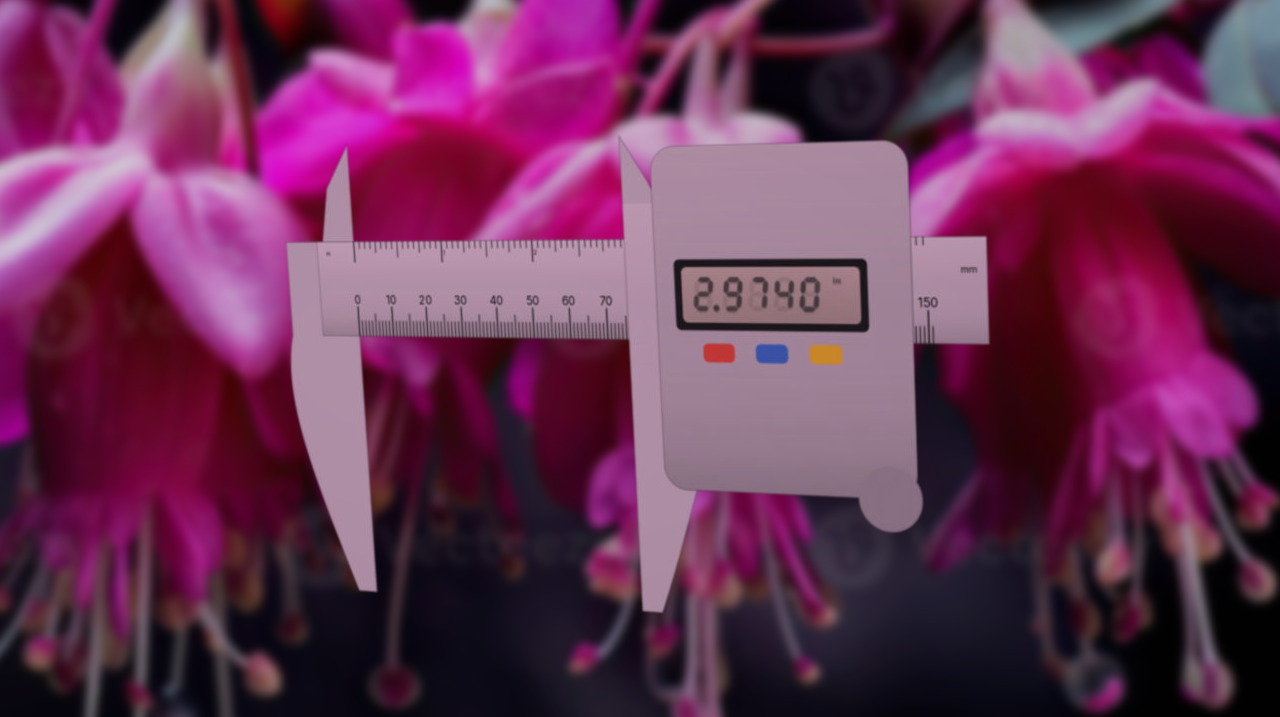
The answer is {"value": 2.9740, "unit": "in"}
